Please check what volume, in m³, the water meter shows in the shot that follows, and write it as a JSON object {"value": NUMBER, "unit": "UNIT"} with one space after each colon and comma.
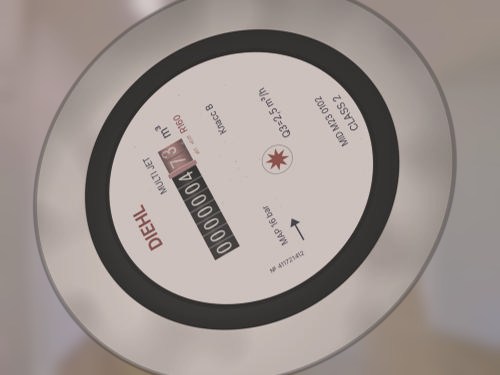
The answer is {"value": 4.73, "unit": "m³"}
